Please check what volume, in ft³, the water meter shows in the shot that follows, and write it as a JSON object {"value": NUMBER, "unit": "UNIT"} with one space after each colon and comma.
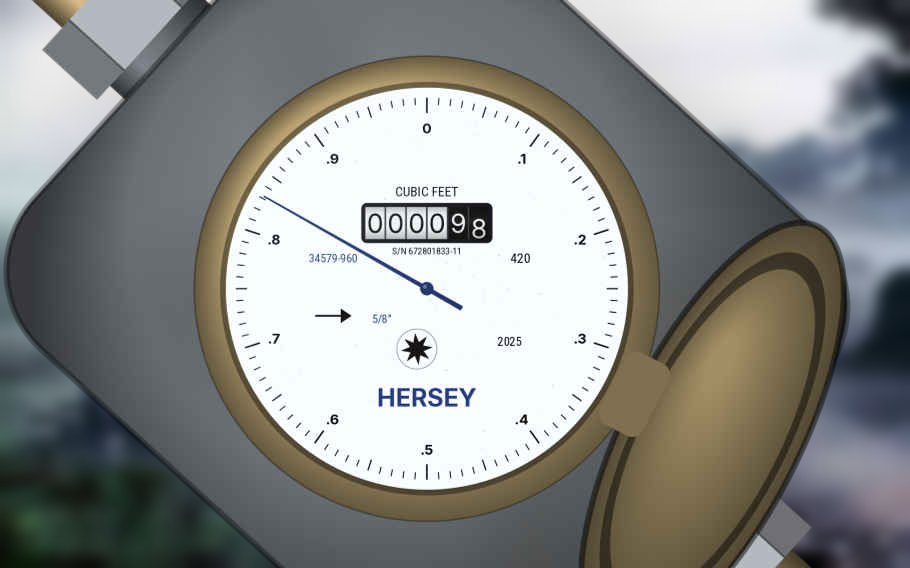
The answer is {"value": 97.83, "unit": "ft³"}
